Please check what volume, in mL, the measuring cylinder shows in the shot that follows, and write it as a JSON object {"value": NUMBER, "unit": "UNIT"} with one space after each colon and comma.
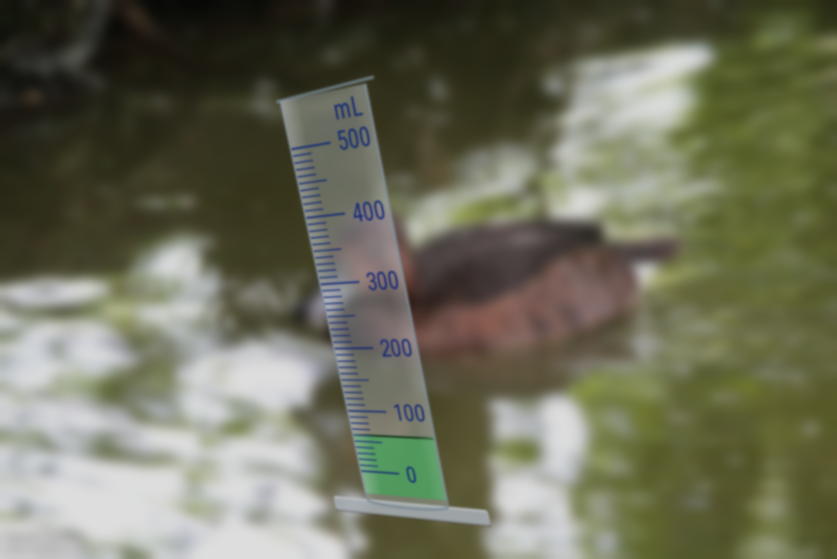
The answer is {"value": 60, "unit": "mL"}
